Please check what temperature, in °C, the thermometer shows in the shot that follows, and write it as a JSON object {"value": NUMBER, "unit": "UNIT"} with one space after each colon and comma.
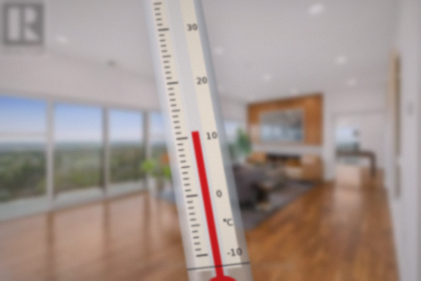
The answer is {"value": 11, "unit": "°C"}
